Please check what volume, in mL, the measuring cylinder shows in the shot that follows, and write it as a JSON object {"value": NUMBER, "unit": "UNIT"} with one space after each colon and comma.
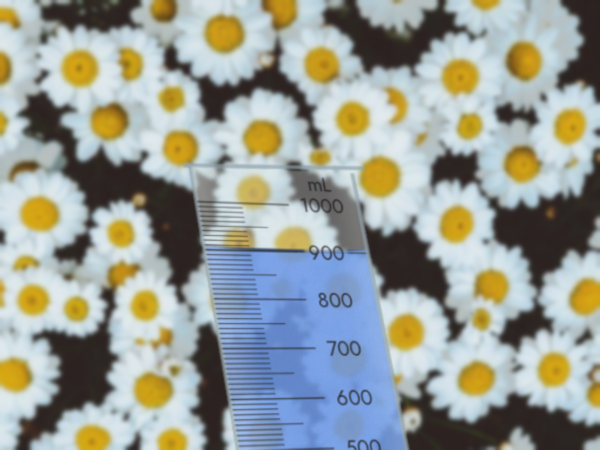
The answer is {"value": 900, "unit": "mL"}
